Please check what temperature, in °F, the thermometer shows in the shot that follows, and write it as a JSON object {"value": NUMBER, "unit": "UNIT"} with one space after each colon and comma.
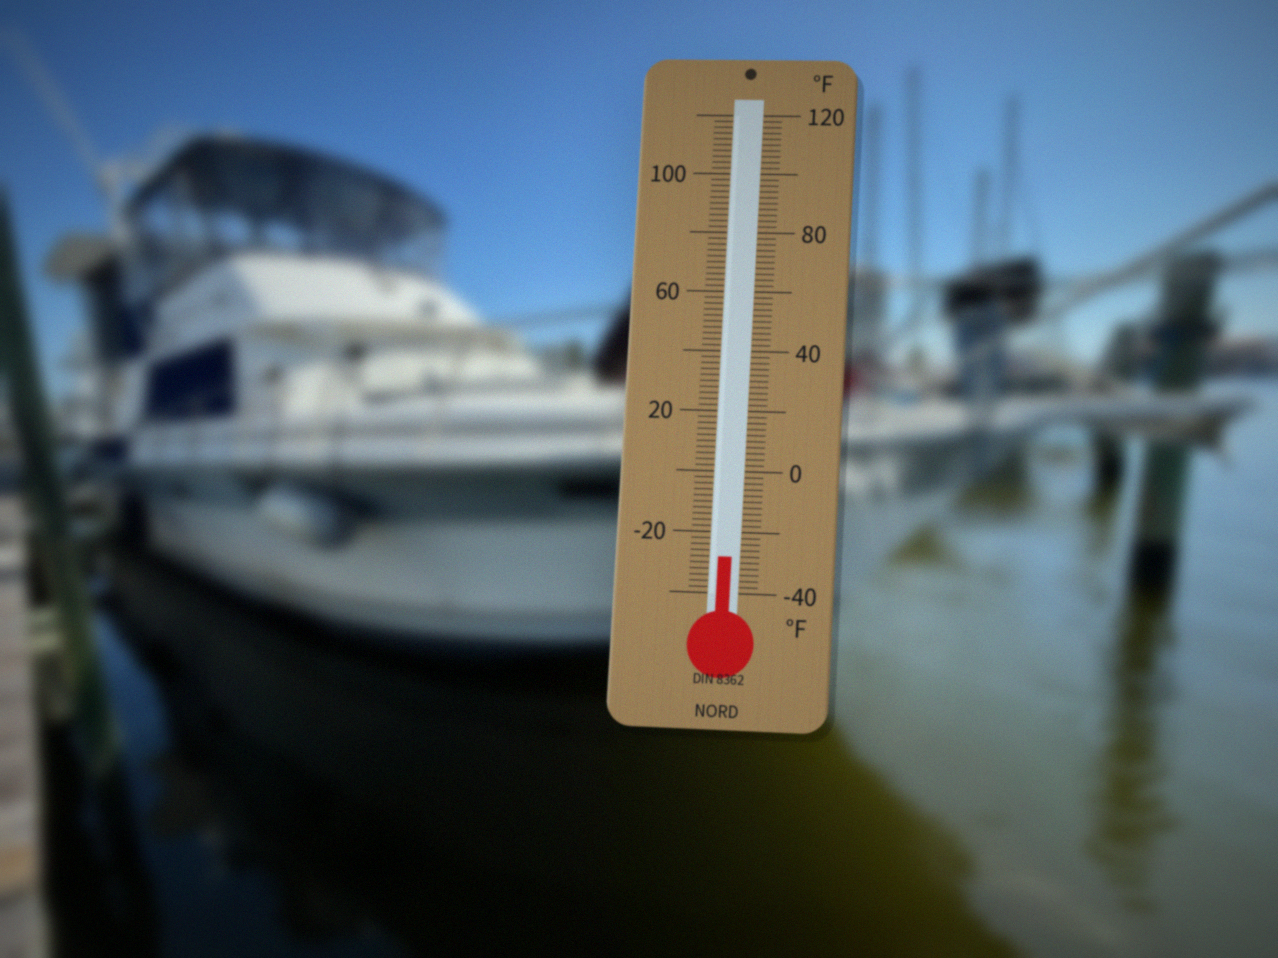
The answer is {"value": -28, "unit": "°F"}
